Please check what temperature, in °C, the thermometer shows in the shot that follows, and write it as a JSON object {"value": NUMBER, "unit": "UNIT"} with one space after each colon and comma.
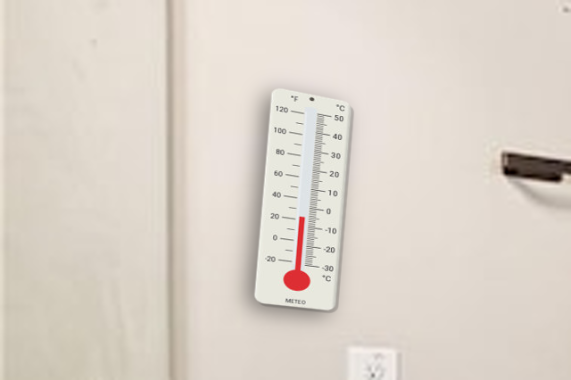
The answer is {"value": -5, "unit": "°C"}
